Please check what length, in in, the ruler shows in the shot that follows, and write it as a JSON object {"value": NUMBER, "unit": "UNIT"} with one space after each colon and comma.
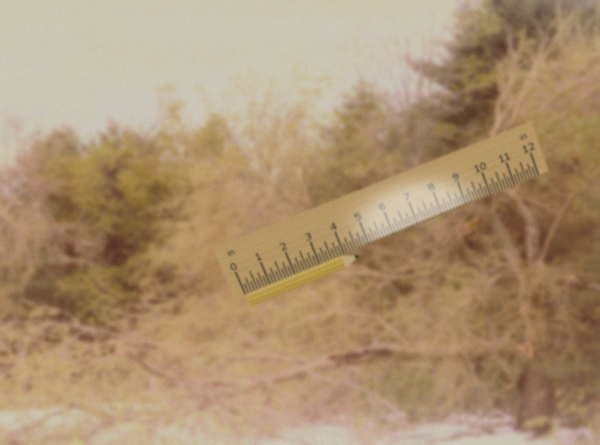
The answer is {"value": 4.5, "unit": "in"}
